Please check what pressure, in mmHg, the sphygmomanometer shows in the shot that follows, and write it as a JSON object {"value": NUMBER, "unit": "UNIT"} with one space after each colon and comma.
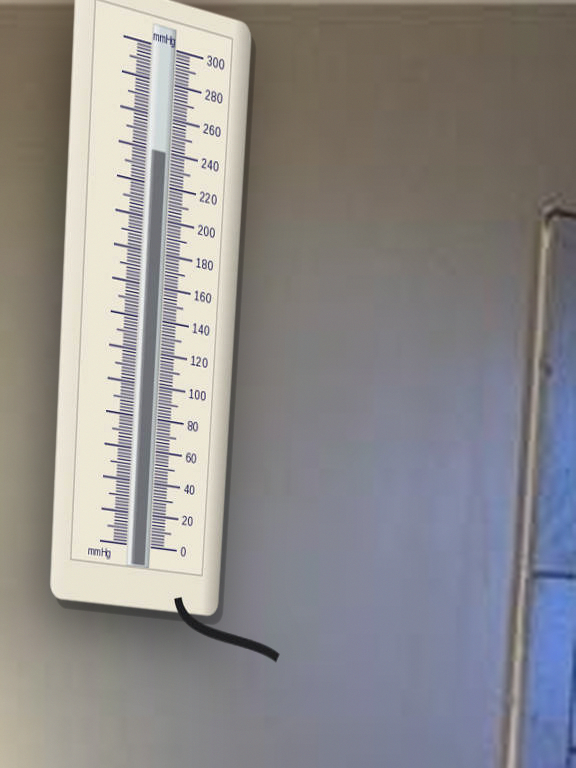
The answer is {"value": 240, "unit": "mmHg"}
